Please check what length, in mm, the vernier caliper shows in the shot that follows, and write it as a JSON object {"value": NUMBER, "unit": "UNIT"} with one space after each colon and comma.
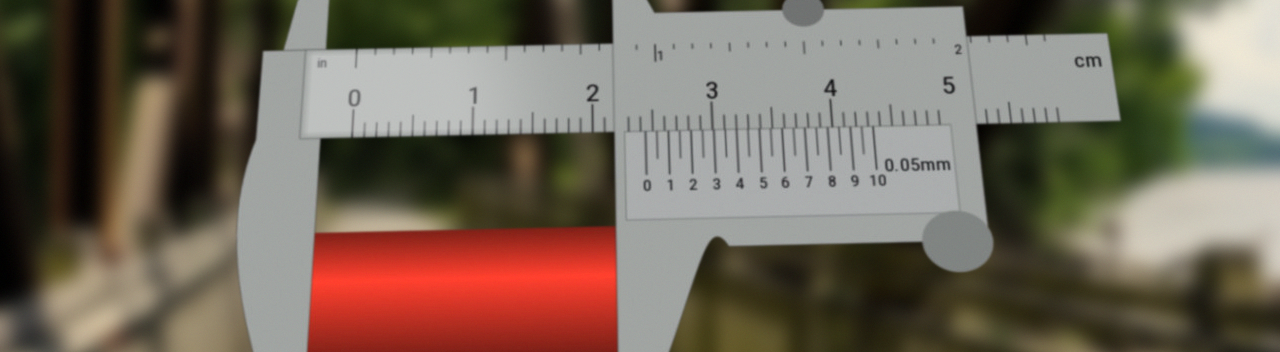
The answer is {"value": 24.4, "unit": "mm"}
